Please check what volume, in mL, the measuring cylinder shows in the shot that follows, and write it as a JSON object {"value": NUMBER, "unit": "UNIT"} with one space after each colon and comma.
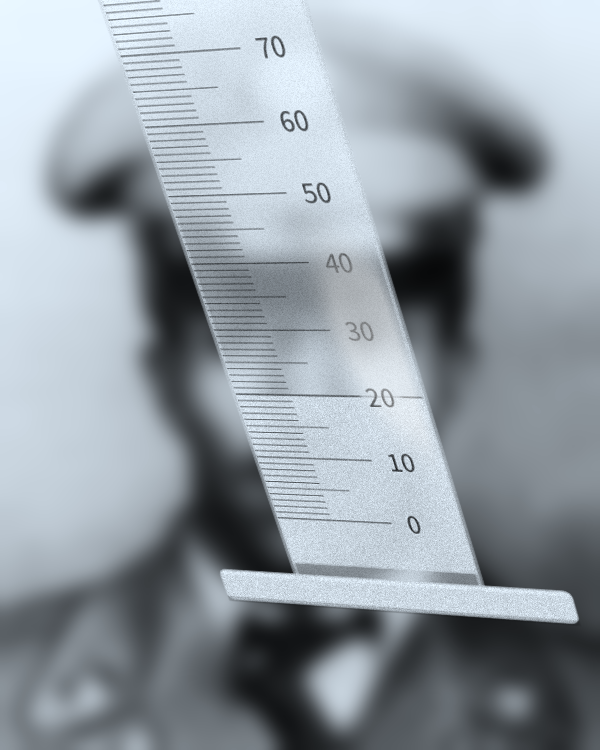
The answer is {"value": 20, "unit": "mL"}
